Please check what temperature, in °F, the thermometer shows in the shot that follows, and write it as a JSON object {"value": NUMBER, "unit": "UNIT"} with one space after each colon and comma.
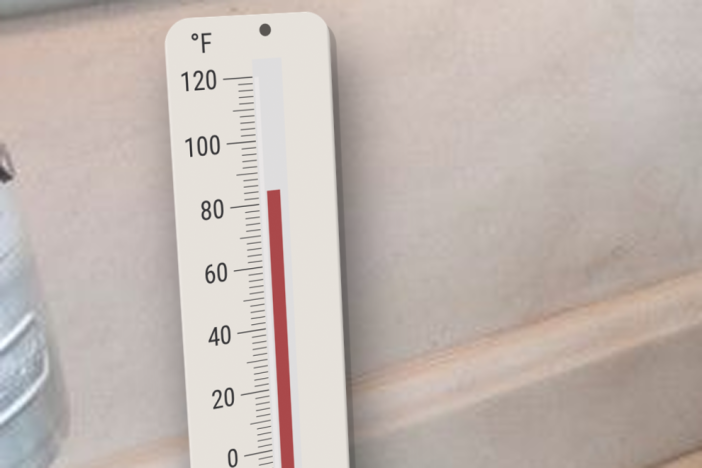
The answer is {"value": 84, "unit": "°F"}
